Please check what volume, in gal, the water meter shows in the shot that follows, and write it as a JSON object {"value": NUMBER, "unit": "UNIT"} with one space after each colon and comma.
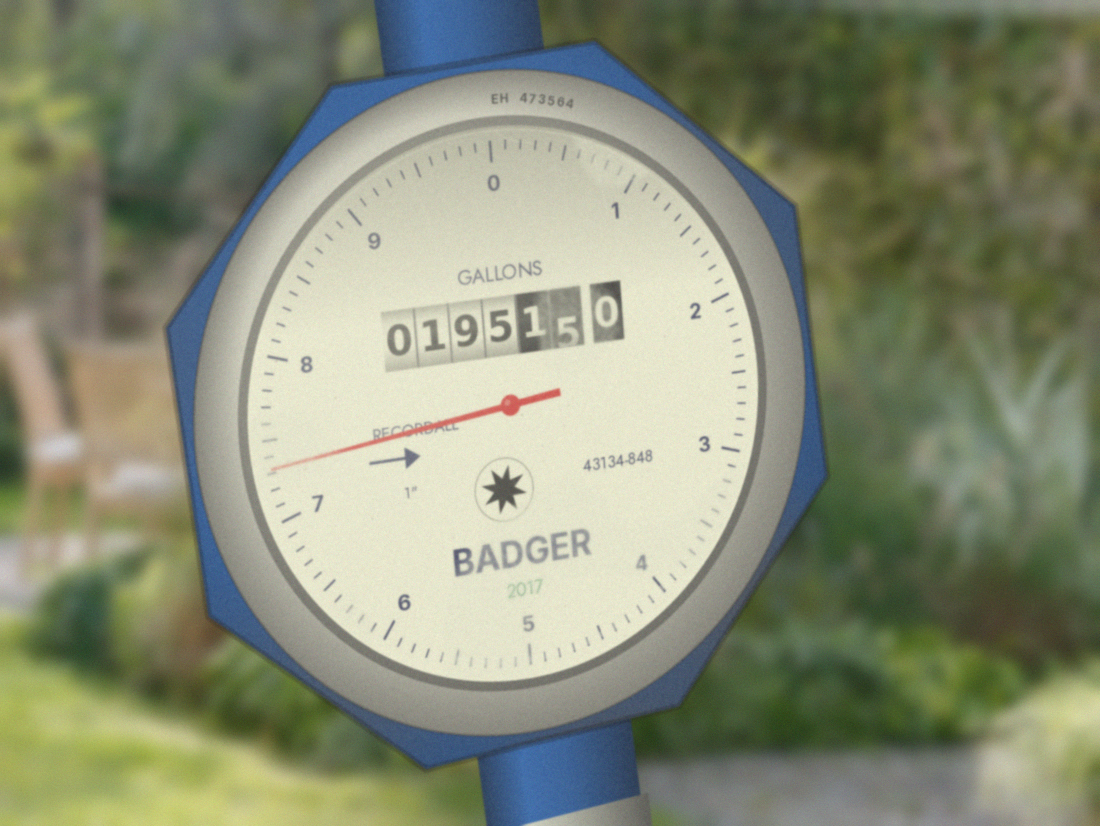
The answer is {"value": 195147.3, "unit": "gal"}
